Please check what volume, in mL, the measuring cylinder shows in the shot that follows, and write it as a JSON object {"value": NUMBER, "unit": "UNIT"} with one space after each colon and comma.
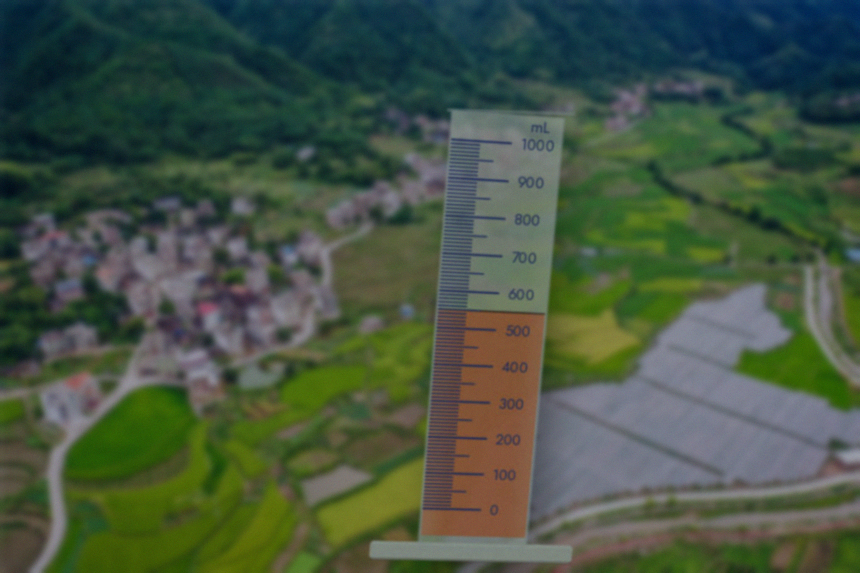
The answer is {"value": 550, "unit": "mL"}
